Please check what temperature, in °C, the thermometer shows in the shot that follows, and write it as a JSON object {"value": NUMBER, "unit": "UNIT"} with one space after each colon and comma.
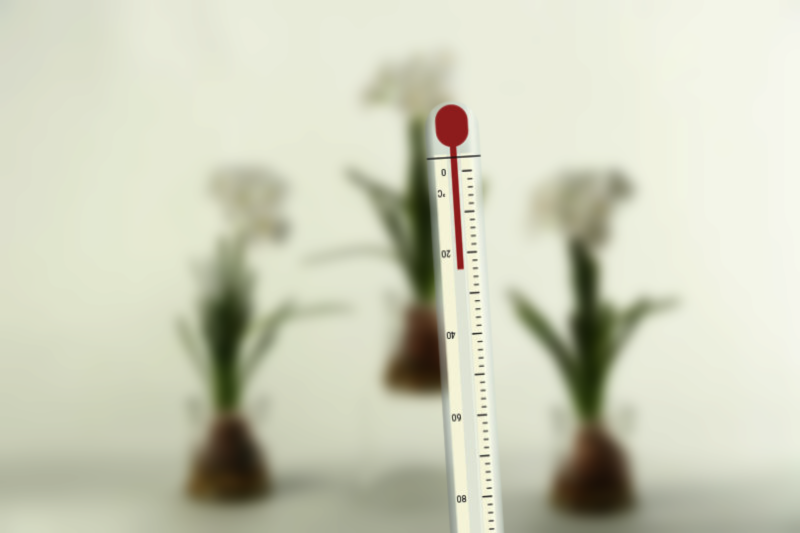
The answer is {"value": 24, "unit": "°C"}
